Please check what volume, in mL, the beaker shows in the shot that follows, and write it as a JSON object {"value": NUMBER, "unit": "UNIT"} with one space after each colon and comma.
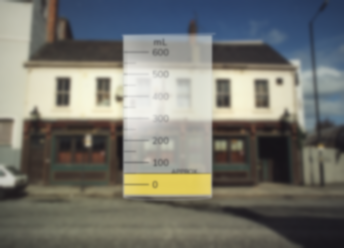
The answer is {"value": 50, "unit": "mL"}
